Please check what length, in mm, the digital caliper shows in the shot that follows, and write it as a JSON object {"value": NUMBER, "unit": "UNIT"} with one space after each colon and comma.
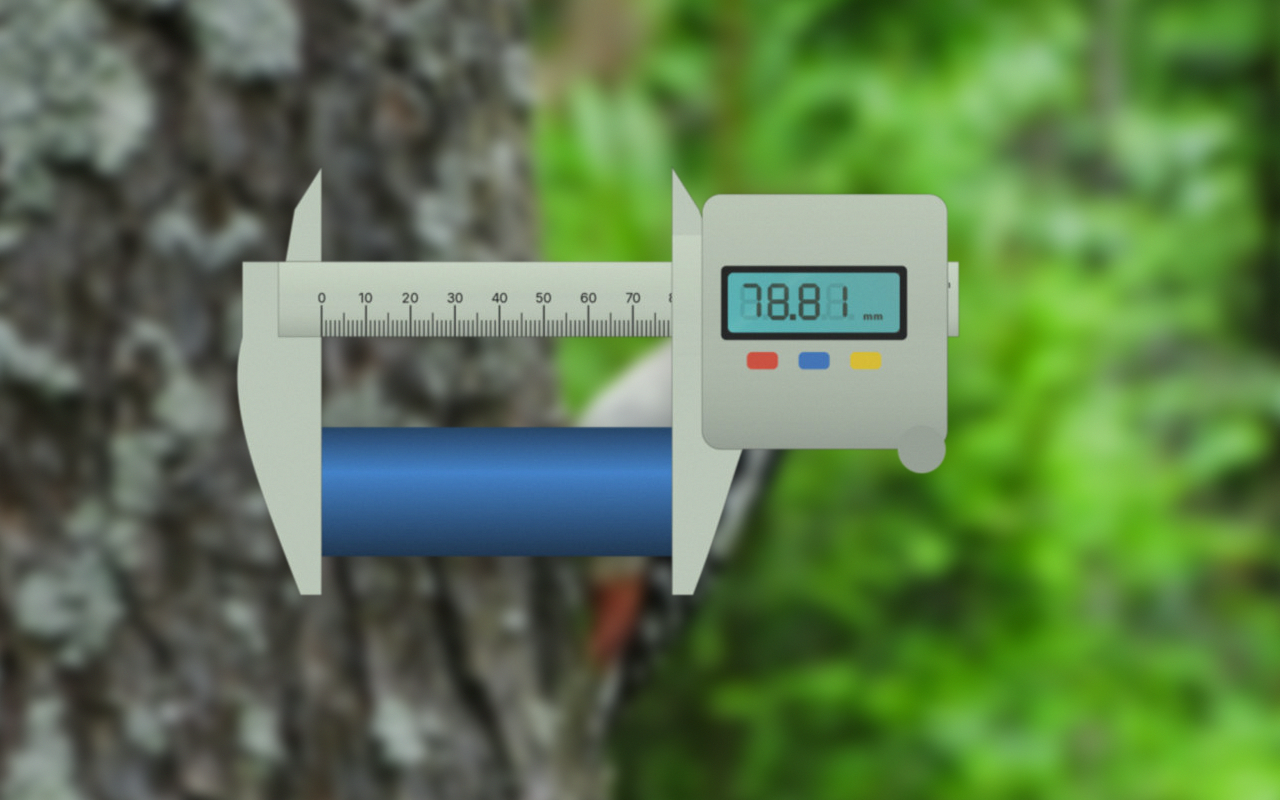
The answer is {"value": 78.81, "unit": "mm"}
